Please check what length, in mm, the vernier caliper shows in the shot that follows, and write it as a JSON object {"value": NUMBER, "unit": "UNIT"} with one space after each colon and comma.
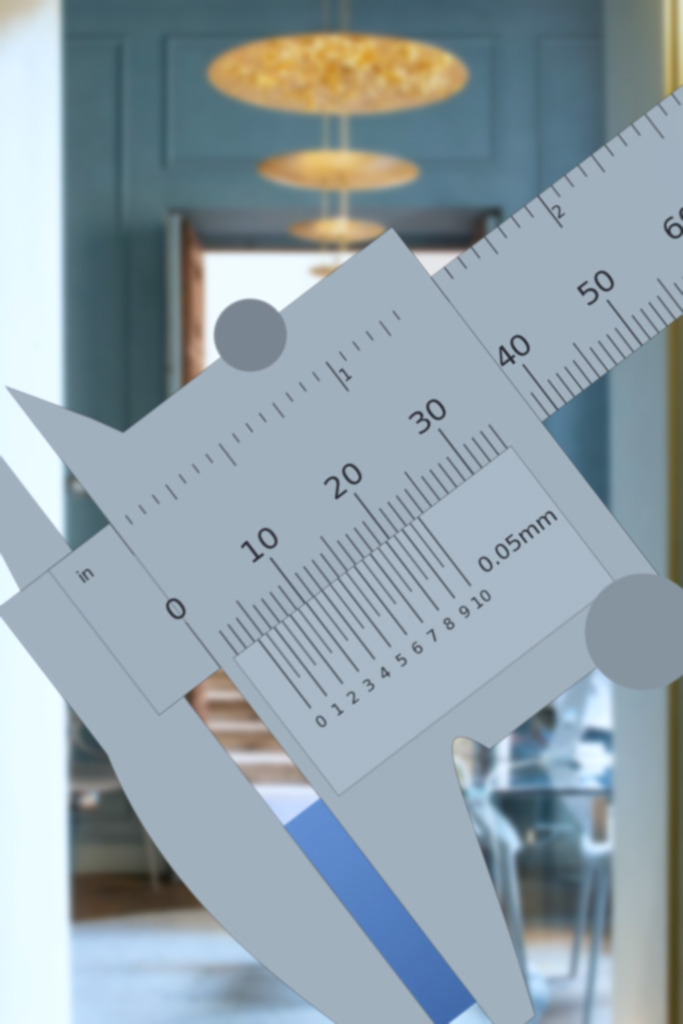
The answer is {"value": 4.4, "unit": "mm"}
